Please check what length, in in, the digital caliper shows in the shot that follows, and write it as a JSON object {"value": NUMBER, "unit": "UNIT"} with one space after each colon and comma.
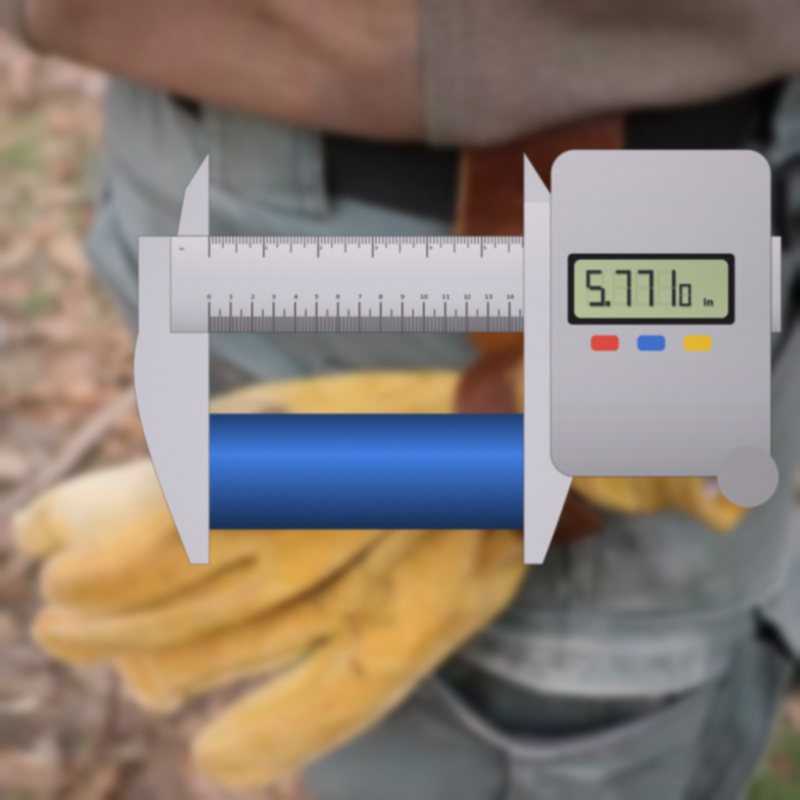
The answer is {"value": 5.7710, "unit": "in"}
